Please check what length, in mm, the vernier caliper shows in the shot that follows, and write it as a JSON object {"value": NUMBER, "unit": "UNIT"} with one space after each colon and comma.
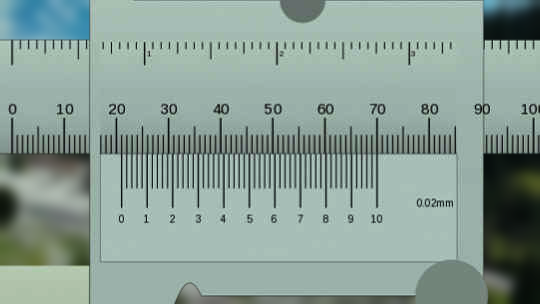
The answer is {"value": 21.0, "unit": "mm"}
